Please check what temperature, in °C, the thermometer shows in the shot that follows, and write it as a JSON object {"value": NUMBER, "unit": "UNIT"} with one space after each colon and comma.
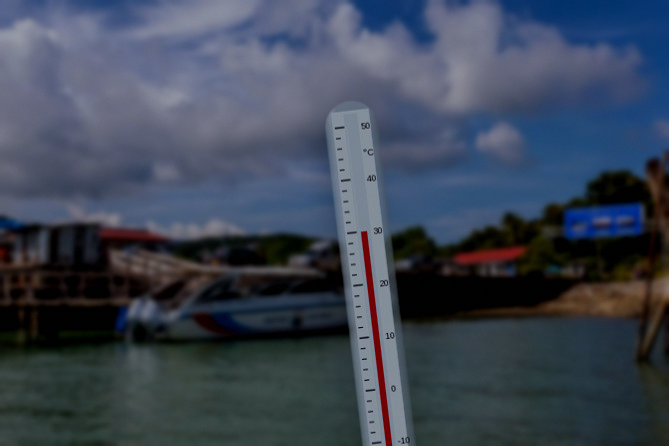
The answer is {"value": 30, "unit": "°C"}
